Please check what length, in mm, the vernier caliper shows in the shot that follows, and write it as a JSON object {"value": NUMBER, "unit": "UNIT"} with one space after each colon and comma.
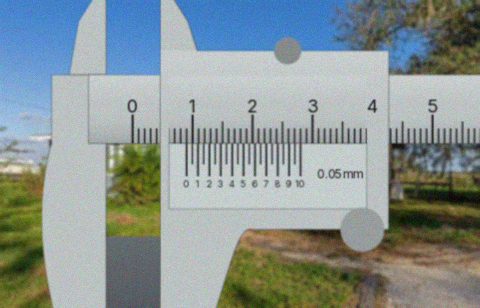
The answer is {"value": 9.0, "unit": "mm"}
